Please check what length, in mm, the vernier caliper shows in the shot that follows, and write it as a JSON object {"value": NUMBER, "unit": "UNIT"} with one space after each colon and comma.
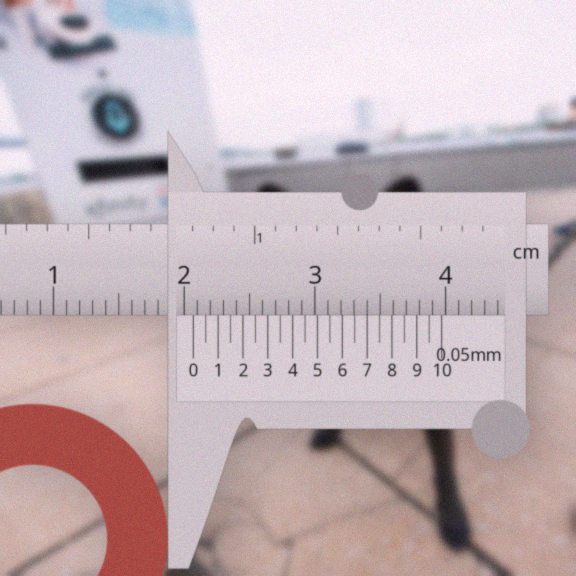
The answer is {"value": 20.7, "unit": "mm"}
